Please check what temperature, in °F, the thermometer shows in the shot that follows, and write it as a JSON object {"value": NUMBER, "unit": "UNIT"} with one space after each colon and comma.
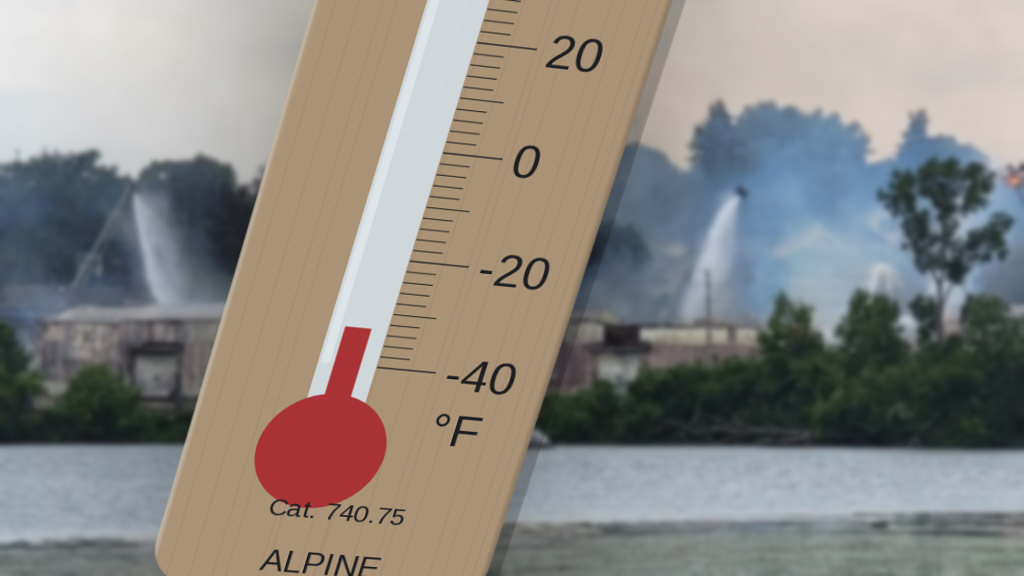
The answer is {"value": -33, "unit": "°F"}
